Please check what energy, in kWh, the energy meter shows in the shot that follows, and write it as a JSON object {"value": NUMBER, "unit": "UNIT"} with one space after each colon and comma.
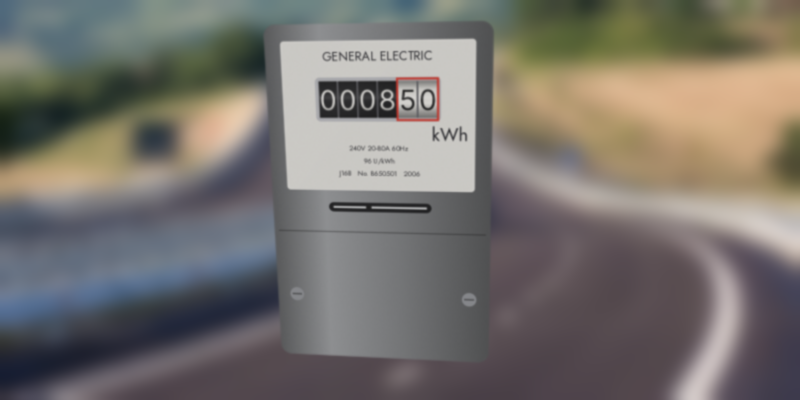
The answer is {"value": 8.50, "unit": "kWh"}
